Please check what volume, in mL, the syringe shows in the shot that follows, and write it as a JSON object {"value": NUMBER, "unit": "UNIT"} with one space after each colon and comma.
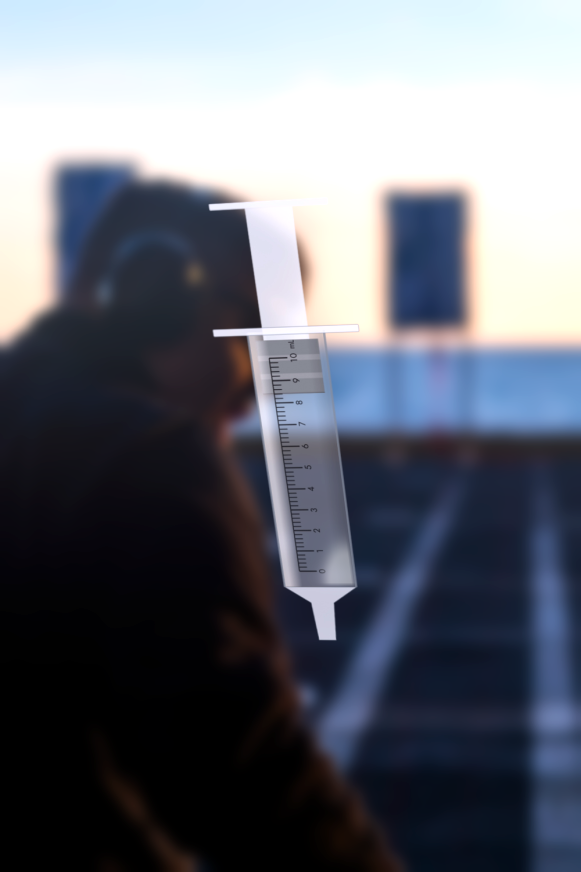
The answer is {"value": 8.4, "unit": "mL"}
